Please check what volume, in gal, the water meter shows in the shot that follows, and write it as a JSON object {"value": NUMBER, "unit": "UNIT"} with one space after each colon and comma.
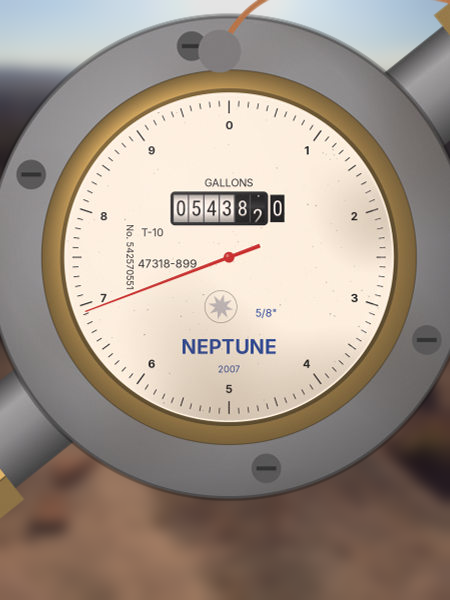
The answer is {"value": 543816.9, "unit": "gal"}
